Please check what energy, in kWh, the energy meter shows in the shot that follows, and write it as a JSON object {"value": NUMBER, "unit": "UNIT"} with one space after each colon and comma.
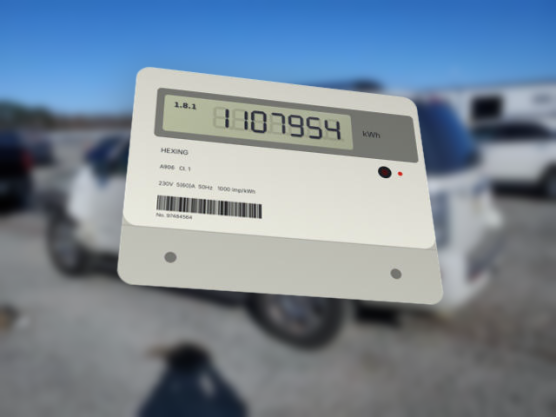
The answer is {"value": 1107954, "unit": "kWh"}
